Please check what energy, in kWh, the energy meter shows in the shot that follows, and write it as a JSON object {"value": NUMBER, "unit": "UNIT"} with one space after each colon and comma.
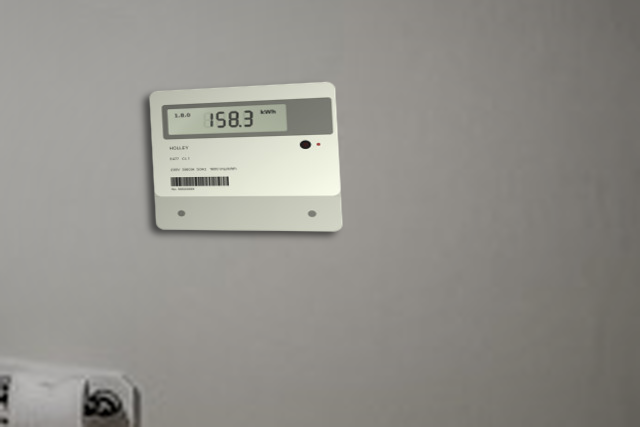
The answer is {"value": 158.3, "unit": "kWh"}
